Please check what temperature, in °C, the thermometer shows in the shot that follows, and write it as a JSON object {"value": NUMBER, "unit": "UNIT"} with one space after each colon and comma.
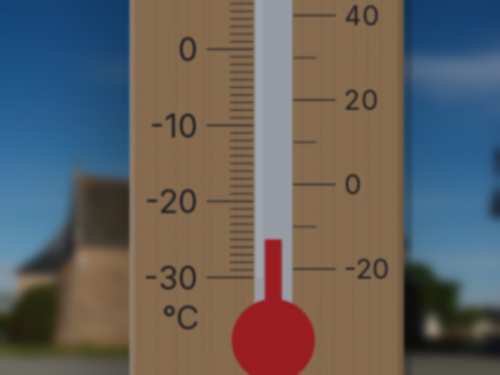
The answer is {"value": -25, "unit": "°C"}
